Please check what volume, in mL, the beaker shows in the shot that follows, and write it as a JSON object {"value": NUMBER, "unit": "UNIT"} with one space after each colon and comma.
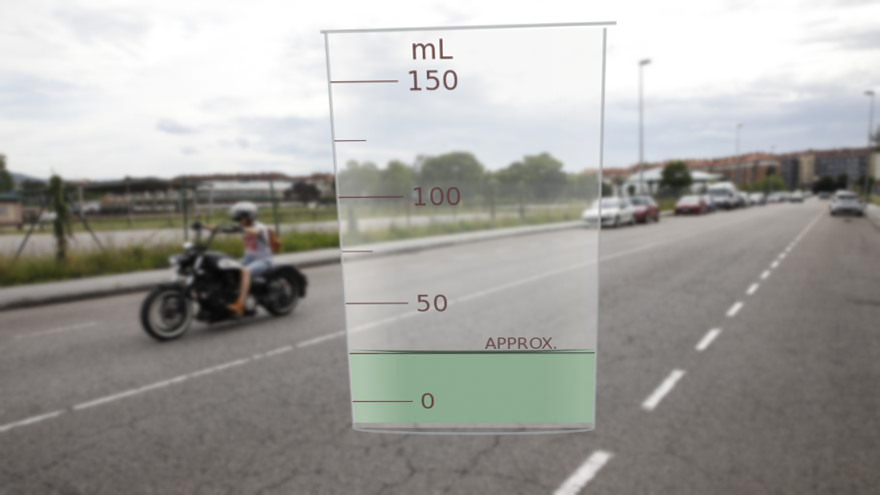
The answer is {"value": 25, "unit": "mL"}
